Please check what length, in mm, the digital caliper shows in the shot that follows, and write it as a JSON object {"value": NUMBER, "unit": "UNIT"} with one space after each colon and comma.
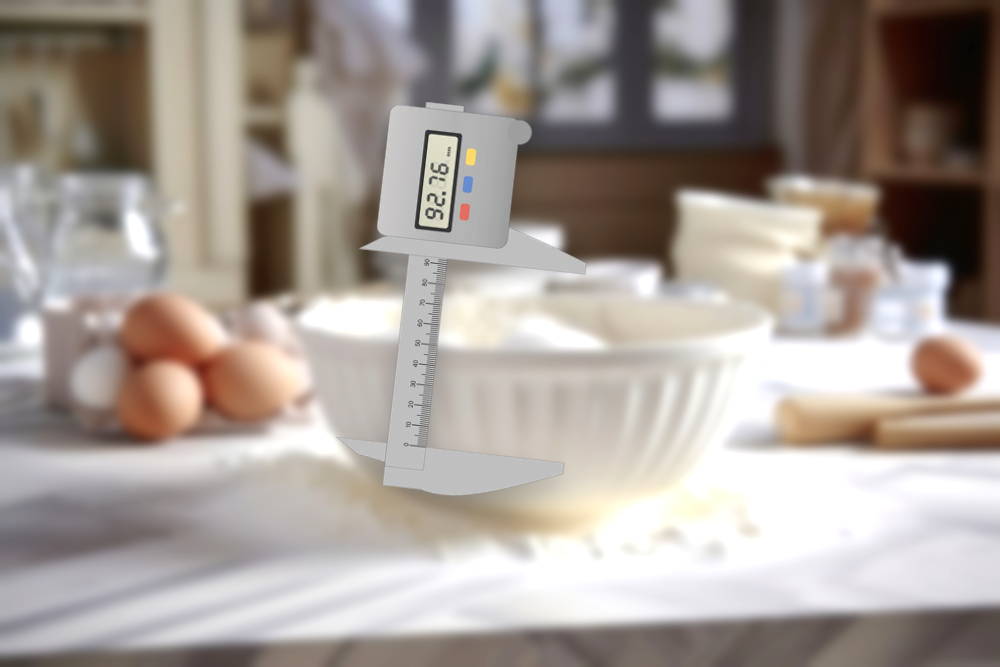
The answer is {"value": 92.76, "unit": "mm"}
